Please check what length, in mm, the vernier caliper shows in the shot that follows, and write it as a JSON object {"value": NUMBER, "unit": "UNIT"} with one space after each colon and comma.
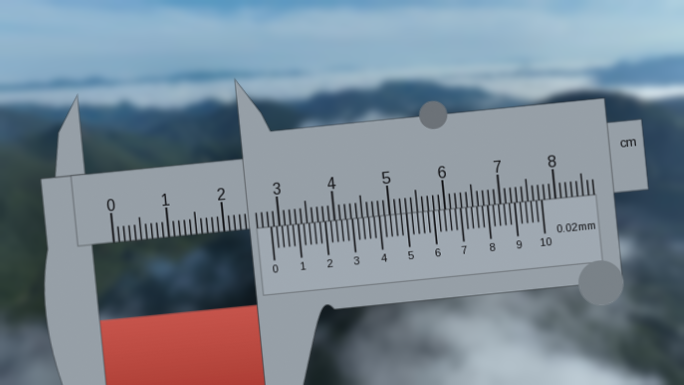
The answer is {"value": 28.5, "unit": "mm"}
